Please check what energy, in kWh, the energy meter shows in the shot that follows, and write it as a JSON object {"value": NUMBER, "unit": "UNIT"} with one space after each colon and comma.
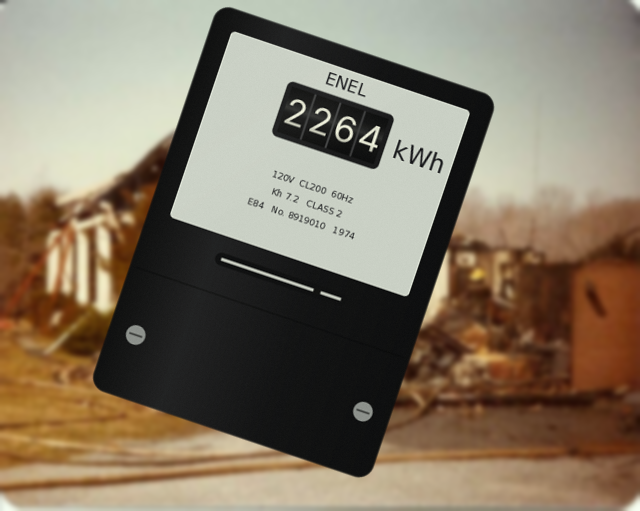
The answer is {"value": 2264, "unit": "kWh"}
